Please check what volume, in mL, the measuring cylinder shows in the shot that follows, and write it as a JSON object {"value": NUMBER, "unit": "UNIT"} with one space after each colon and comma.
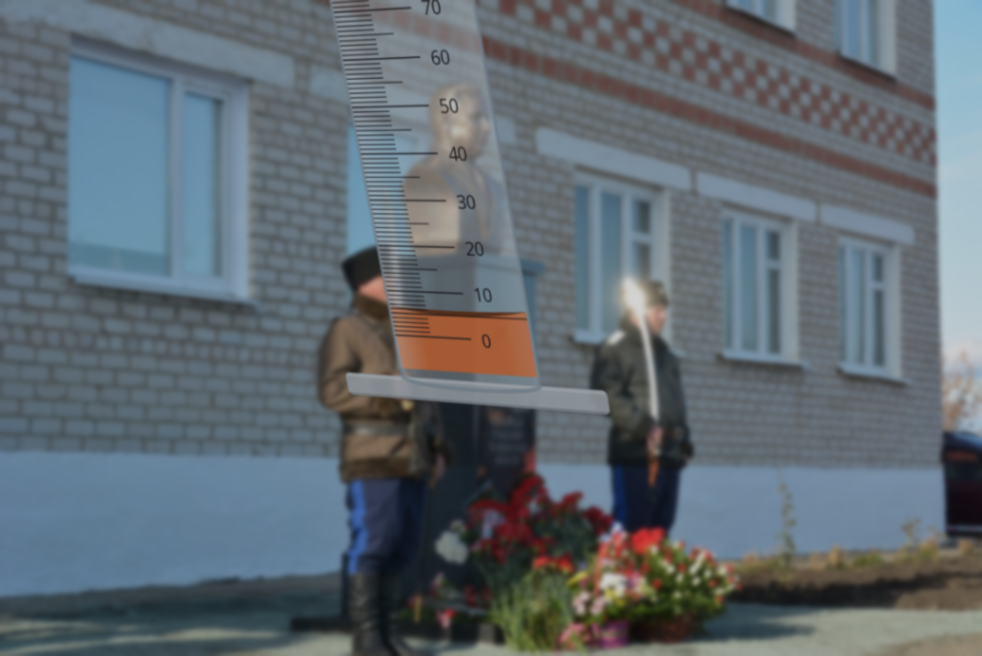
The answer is {"value": 5, "unit": "mL"}
